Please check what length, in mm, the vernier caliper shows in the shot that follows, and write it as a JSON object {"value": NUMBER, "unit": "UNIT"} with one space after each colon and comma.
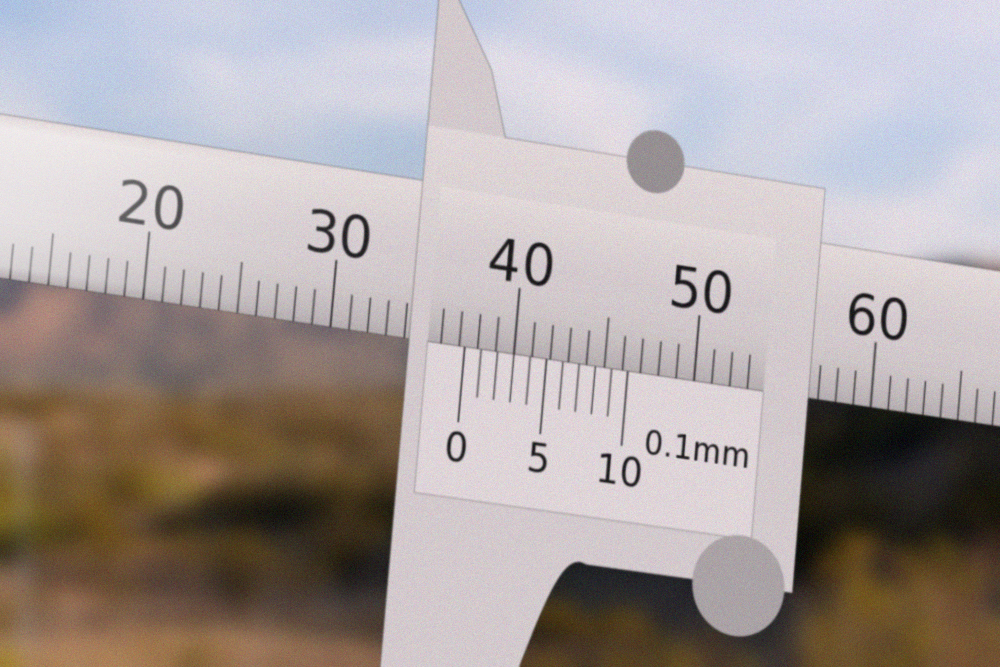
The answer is {"value": 37.3, "unit": "mm"}
